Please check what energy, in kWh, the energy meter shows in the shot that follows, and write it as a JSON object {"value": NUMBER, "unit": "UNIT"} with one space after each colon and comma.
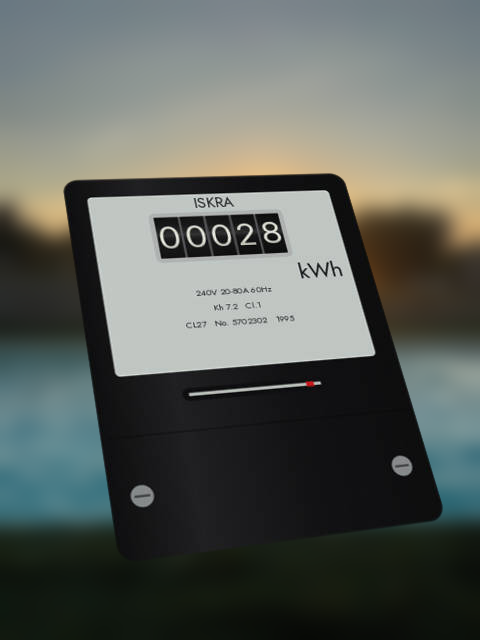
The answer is {"value": 28, "unit": "kWh"}
